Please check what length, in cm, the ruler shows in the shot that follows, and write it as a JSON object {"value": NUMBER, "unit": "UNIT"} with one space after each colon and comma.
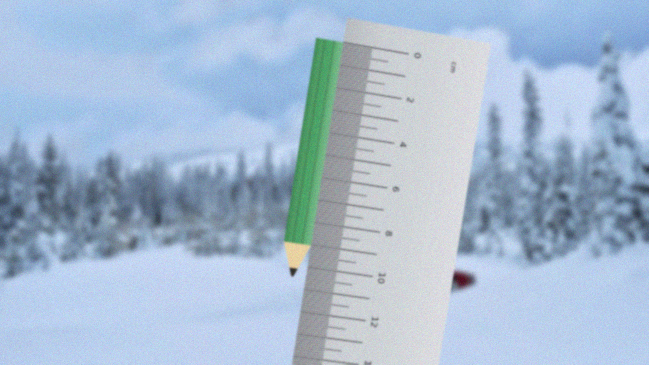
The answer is {"value": 10.5, "unit": "cm"}
